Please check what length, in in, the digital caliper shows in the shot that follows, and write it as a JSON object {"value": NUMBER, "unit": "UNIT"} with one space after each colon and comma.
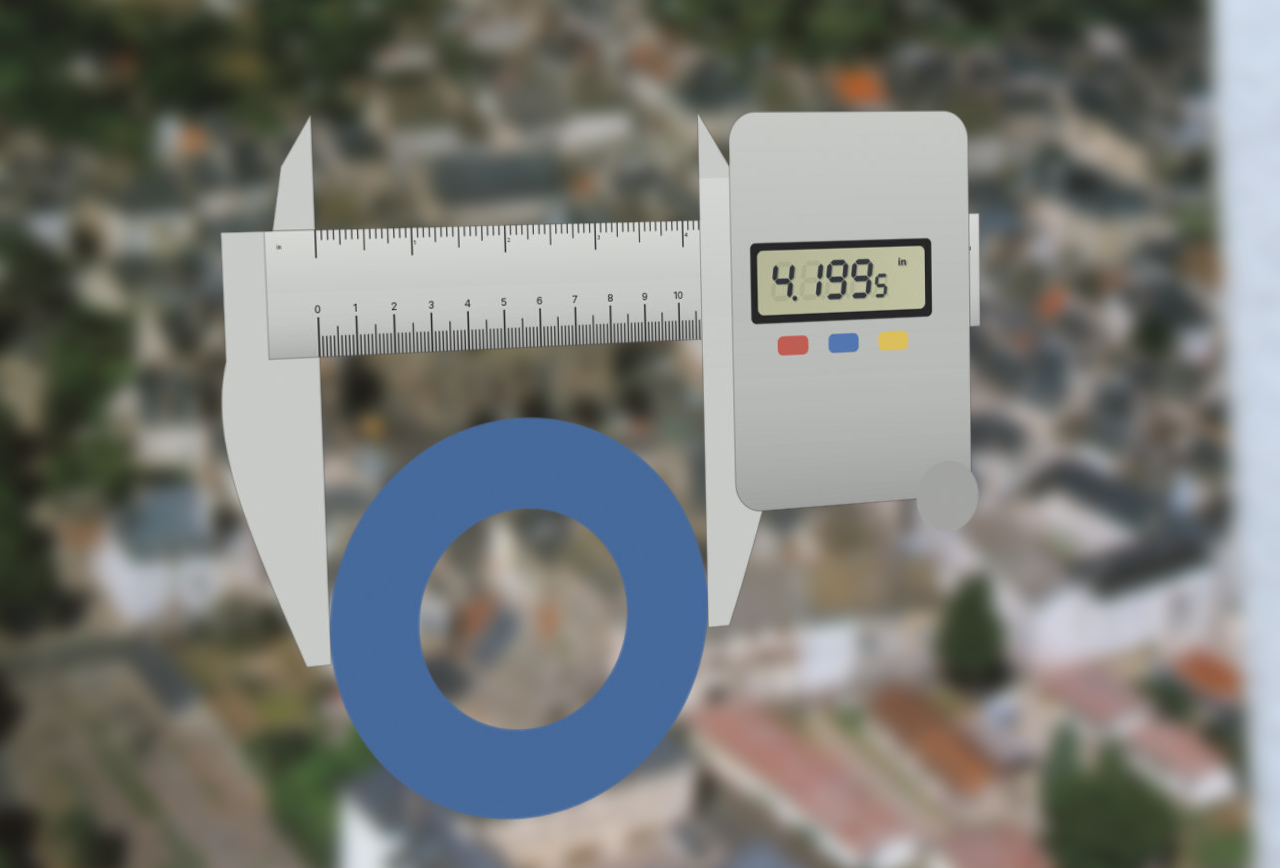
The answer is {"value": 4.1995, "unit": "in"}
